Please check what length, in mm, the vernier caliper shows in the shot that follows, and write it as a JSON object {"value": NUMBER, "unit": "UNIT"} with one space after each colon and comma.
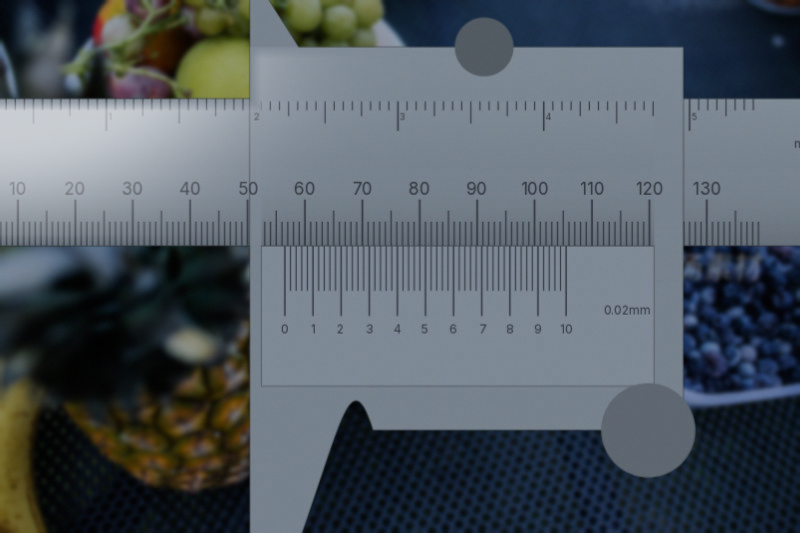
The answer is {"value": 56.5, "unit": "mm"}
